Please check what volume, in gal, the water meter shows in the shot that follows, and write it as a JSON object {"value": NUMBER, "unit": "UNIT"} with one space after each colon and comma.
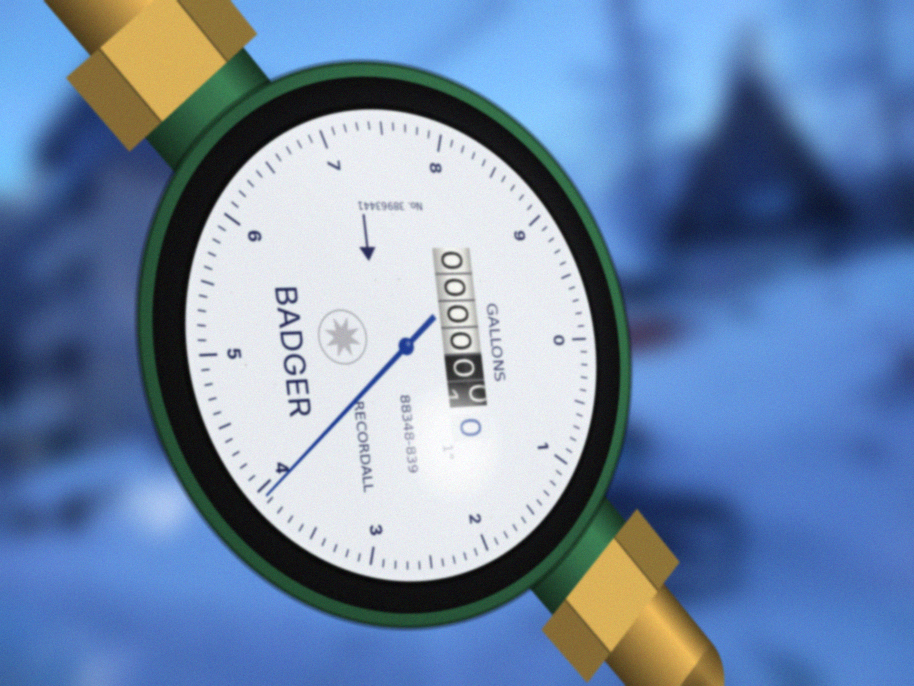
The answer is {"value": 3.9, "unit": "gal"}
